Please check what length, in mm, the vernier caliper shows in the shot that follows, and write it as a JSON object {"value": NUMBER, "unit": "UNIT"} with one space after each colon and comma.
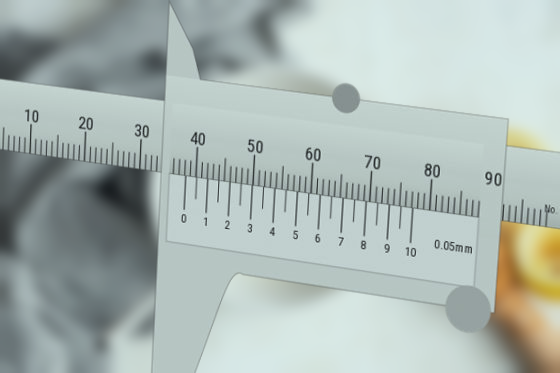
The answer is {"value": 38.2, "unit": "mm"}
